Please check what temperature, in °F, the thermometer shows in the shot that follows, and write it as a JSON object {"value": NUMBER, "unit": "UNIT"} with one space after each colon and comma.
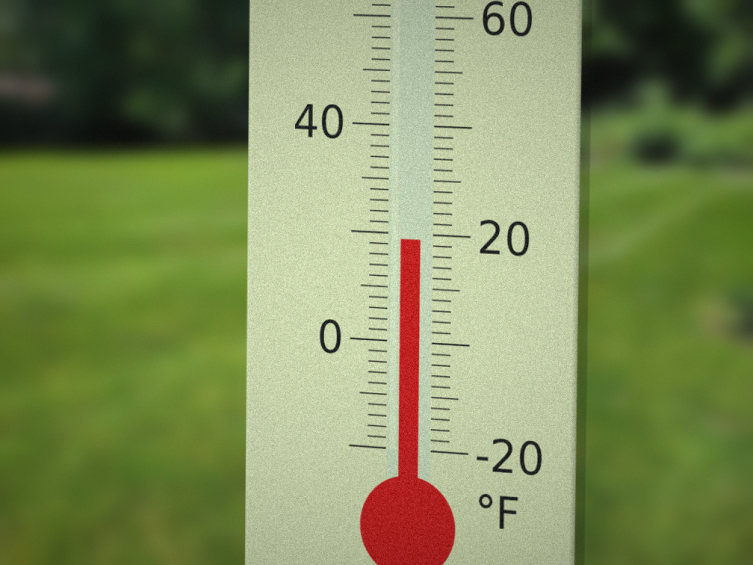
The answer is {"value": 19, "unit": "°F"}
